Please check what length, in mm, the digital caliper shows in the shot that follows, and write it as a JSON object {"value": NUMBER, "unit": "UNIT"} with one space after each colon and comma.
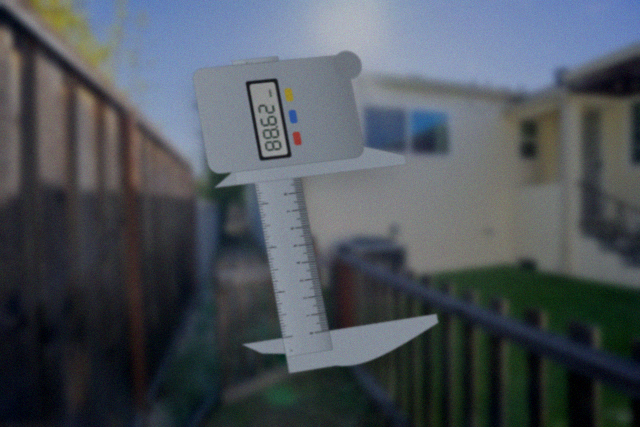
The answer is {"value": 88.62, "unit": "mm"}
